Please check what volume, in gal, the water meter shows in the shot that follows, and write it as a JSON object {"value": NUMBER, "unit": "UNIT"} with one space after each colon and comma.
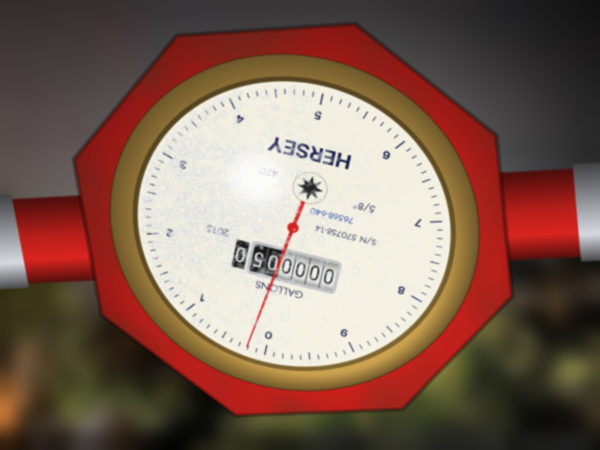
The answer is {"value": 50.2, "unit": "gal"}
